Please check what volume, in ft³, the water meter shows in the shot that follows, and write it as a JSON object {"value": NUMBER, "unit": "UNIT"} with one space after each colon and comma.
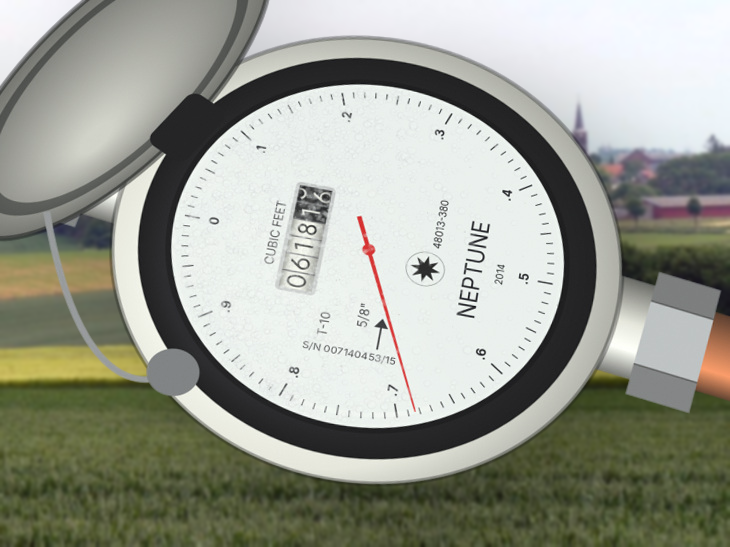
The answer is {"value": 61815.68, "unit": "ft³"}
